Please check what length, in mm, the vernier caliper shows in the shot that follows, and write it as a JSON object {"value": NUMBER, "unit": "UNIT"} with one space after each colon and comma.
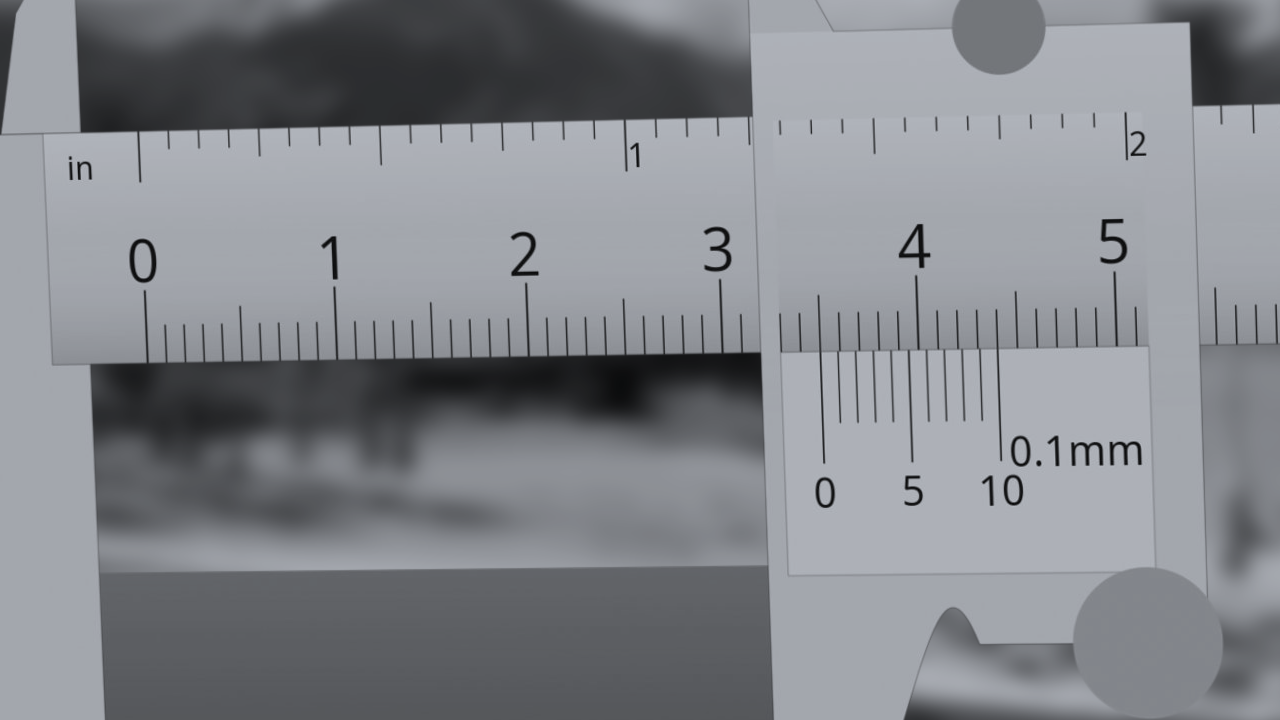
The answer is {"value": 35.0, "unit": "mm"}
